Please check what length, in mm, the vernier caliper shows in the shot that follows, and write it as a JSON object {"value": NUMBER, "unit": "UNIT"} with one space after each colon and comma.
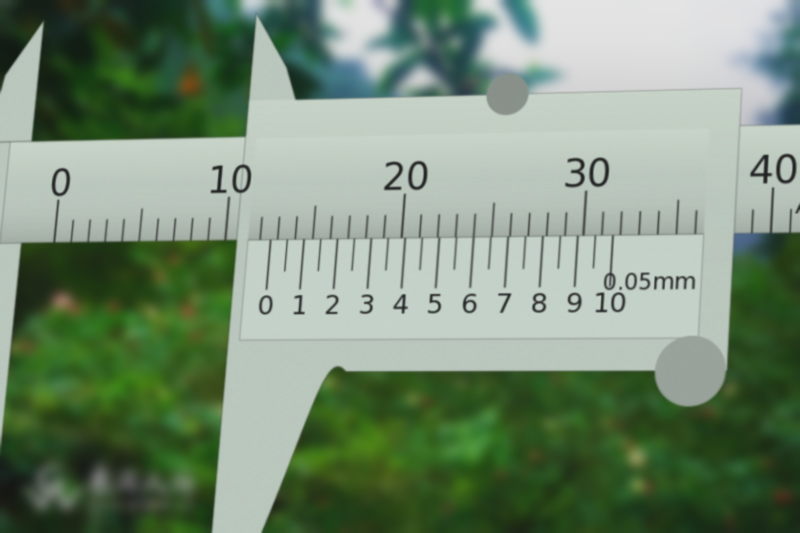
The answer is {"value": 12.6, "unit": "mm"}
